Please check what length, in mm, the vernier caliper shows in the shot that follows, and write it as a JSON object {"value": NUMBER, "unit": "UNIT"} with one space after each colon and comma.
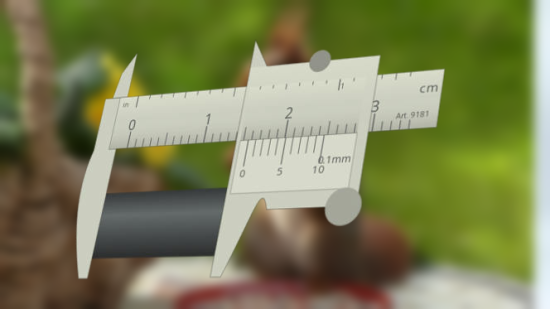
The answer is {"value": 15.6, "unit": "mm"}
